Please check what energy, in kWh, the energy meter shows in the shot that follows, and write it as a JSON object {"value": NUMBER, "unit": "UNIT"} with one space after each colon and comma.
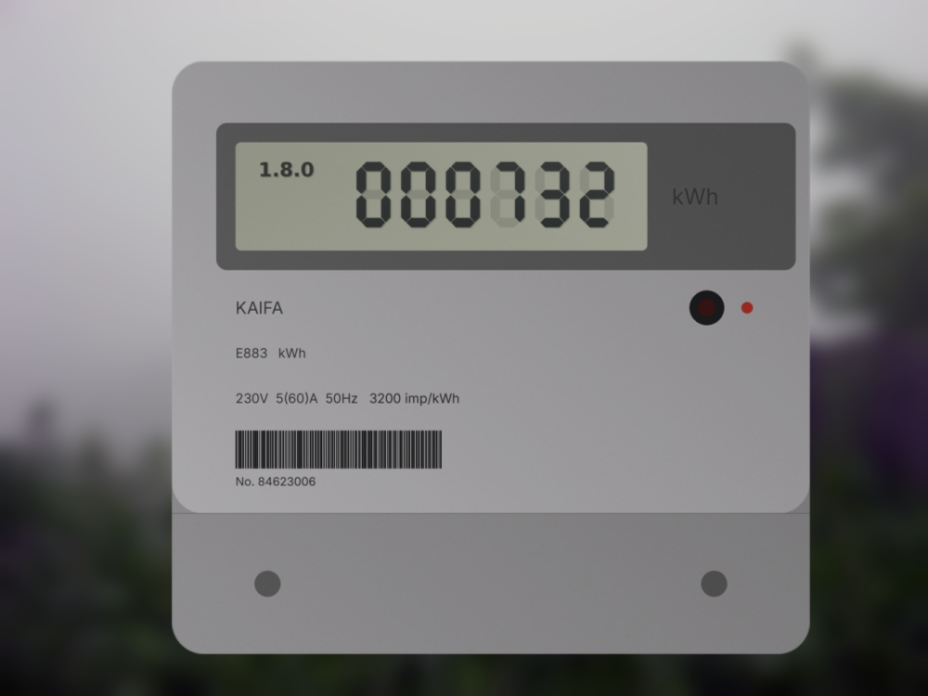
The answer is {"value": 732, "unit": "kWh"}
